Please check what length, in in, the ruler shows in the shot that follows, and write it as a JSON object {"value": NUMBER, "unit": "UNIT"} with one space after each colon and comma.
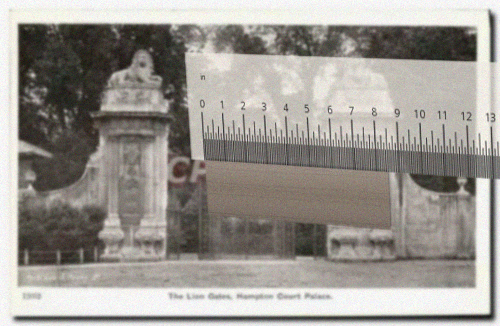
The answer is {"value": 8.5, "unit": "in"}
